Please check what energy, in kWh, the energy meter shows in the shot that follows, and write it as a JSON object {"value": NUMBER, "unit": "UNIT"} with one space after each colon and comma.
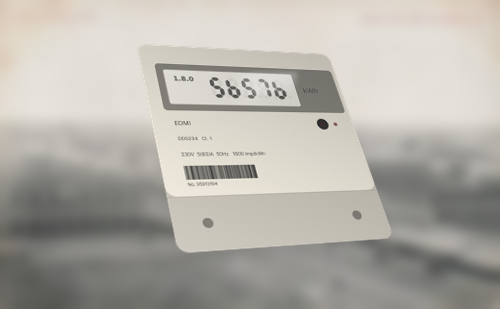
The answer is {"value": 56576, "unit": "kWh"}
